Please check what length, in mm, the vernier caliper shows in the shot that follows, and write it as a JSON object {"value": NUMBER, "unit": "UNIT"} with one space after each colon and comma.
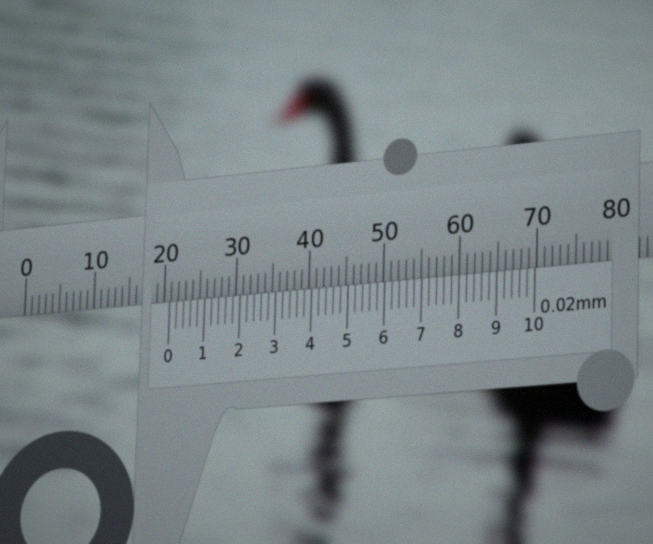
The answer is {"value": 20.8, "unit": "mm"}
